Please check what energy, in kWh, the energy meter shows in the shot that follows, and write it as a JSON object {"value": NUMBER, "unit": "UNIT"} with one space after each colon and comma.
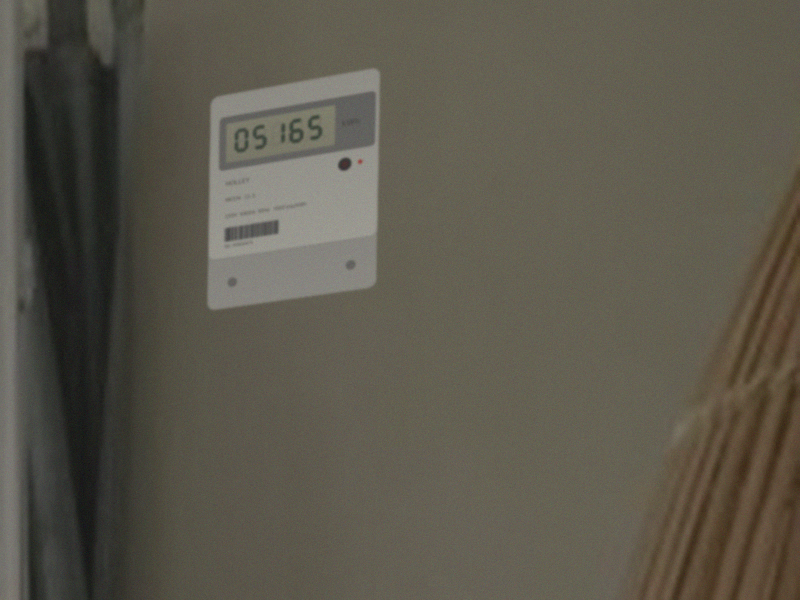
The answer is {"value": 5165, "unit": "kWh"}
